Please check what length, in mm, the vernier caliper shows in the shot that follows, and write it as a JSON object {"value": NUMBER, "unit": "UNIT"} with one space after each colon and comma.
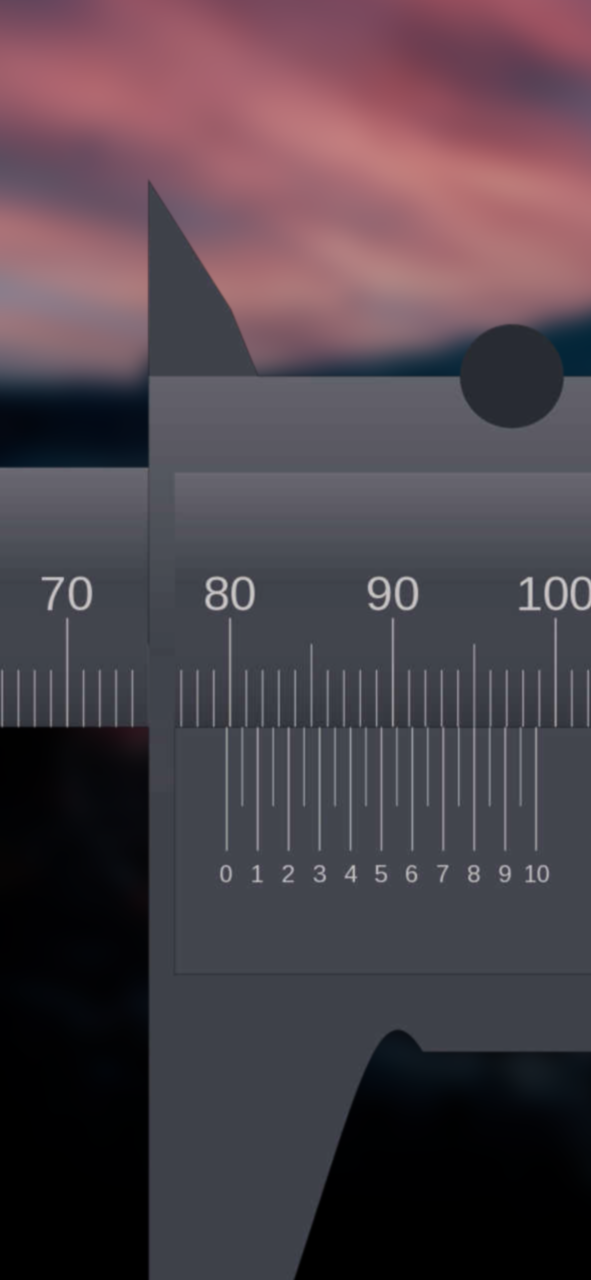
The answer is {"value": 79.8, "unit": "mm"}
